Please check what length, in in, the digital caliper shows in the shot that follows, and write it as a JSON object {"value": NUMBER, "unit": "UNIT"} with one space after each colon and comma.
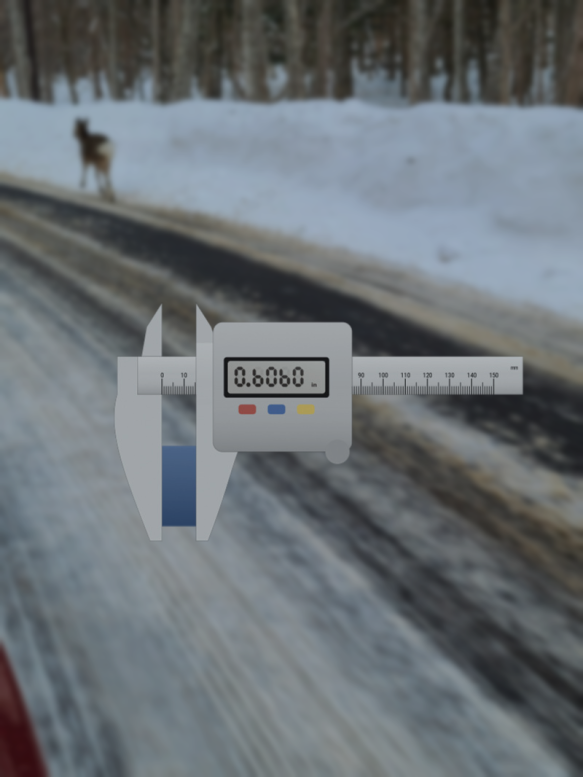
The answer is {"value": 0.6060, "unit": "in"}
